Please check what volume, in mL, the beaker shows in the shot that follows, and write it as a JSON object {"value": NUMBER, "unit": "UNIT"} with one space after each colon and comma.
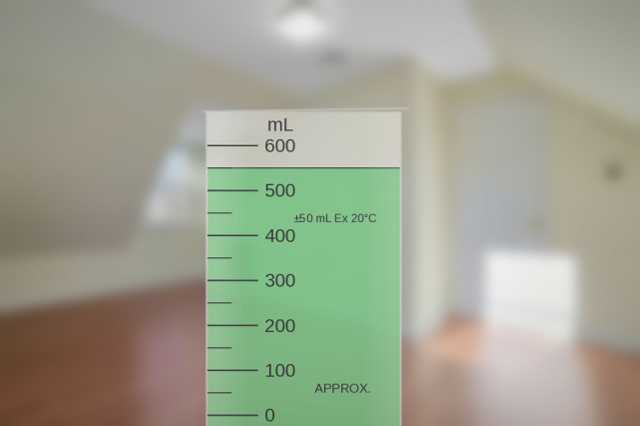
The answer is {"value": 550, "unit": "mL"}
